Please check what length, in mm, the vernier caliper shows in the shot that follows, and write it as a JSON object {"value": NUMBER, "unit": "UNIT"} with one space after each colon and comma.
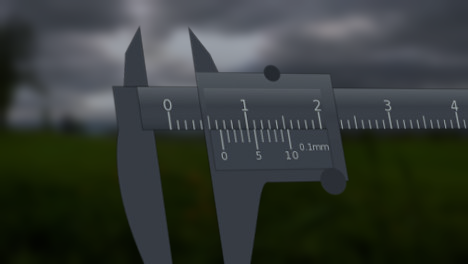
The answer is {"value": 6.4, "unit": "mm"}
